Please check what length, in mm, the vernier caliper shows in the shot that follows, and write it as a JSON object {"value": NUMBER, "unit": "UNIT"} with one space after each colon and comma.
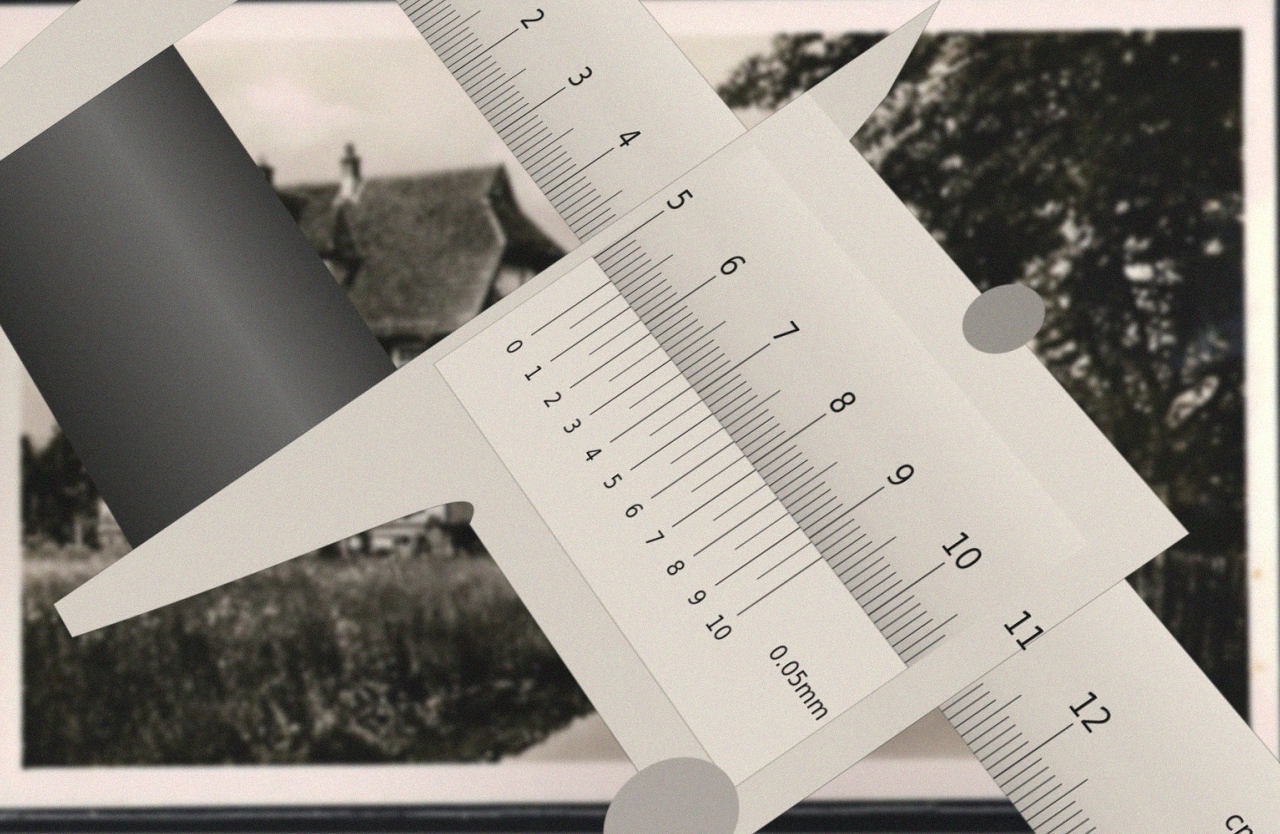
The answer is {"value": 53.4, "unit": "mm"}
